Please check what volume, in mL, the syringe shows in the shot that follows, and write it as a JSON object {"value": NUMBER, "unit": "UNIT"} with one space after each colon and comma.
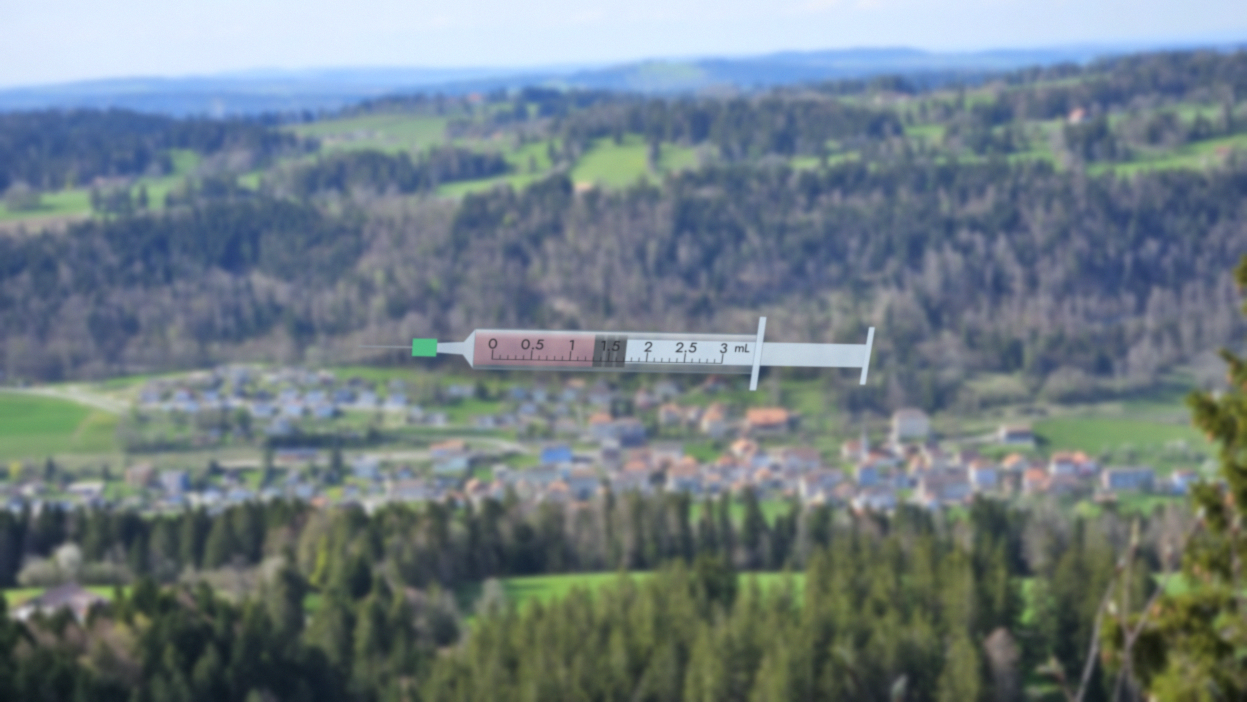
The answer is {"value": 1.3, "unit": "mL"}
